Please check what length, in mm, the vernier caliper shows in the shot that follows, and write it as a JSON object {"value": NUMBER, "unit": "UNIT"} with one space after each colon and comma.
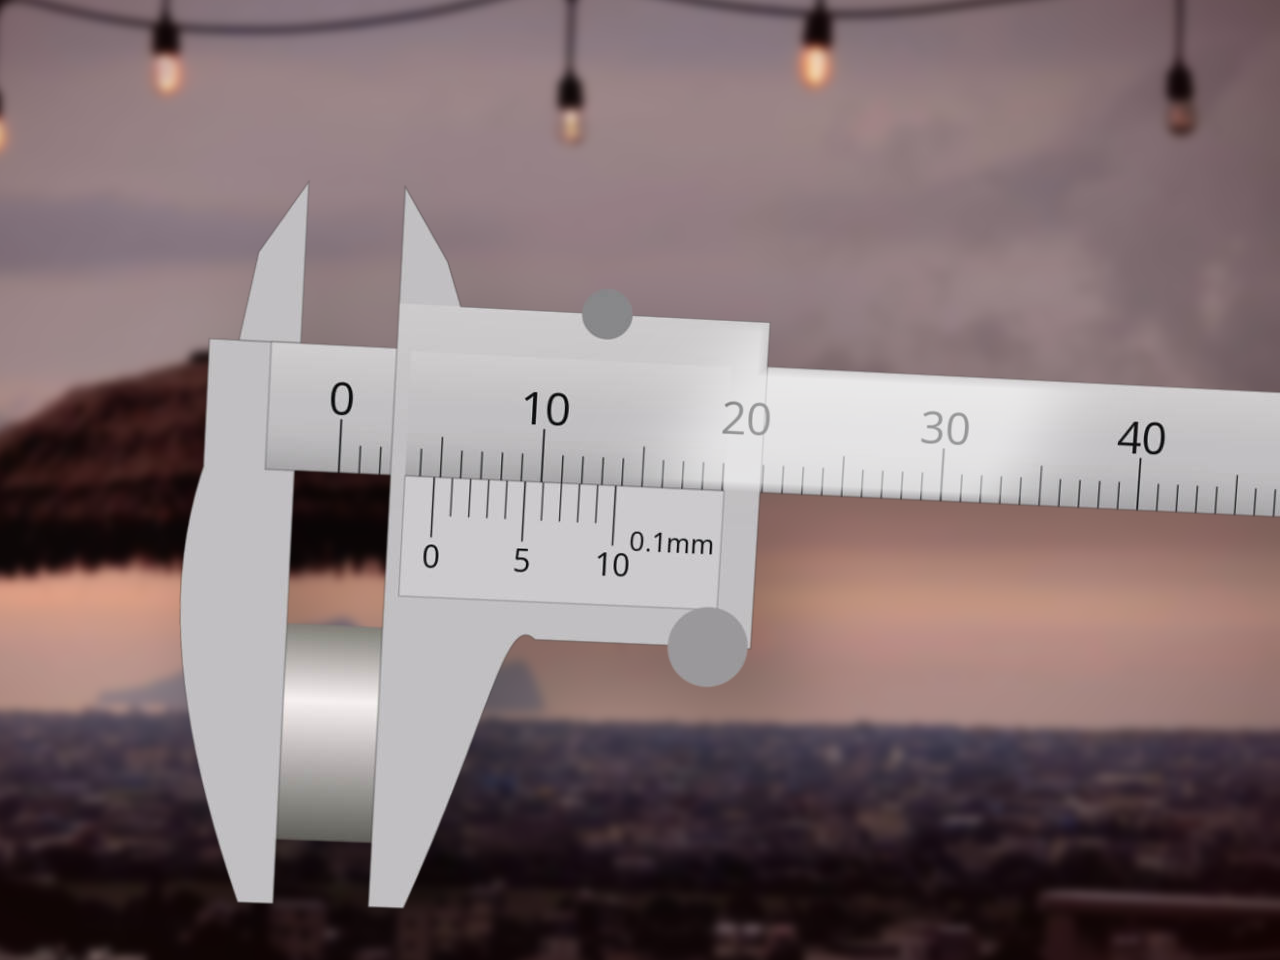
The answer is {"value": 4.7, "unit": "mm"}
